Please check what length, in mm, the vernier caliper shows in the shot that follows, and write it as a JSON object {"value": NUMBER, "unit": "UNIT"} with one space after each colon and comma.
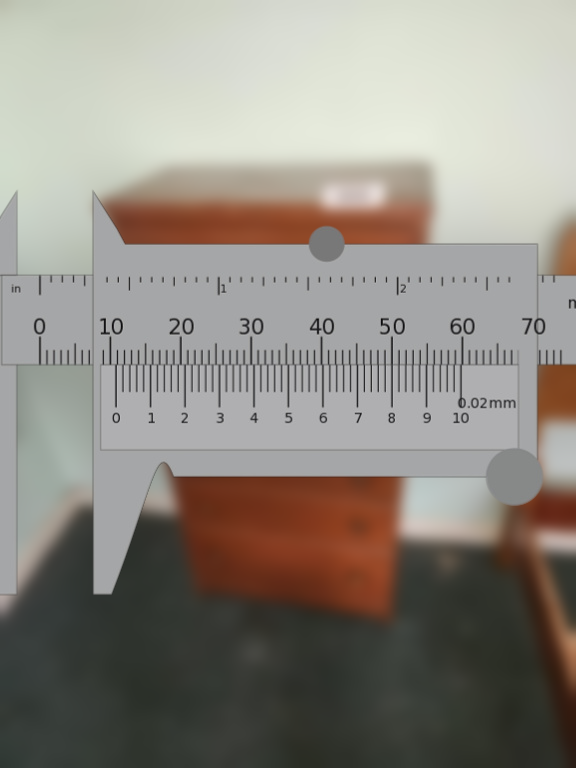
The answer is {"value": 10.8, "unit": "mm"}
